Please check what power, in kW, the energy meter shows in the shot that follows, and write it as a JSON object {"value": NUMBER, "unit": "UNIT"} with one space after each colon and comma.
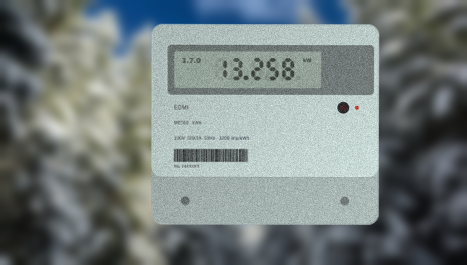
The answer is {"value": 13.258, "unit": "kW"}
